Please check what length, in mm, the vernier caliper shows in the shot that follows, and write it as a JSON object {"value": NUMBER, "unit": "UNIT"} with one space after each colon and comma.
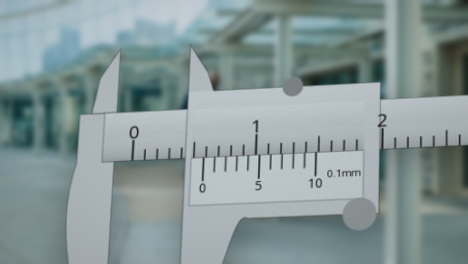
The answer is {"value": 5.8, "unit": "mm"}
